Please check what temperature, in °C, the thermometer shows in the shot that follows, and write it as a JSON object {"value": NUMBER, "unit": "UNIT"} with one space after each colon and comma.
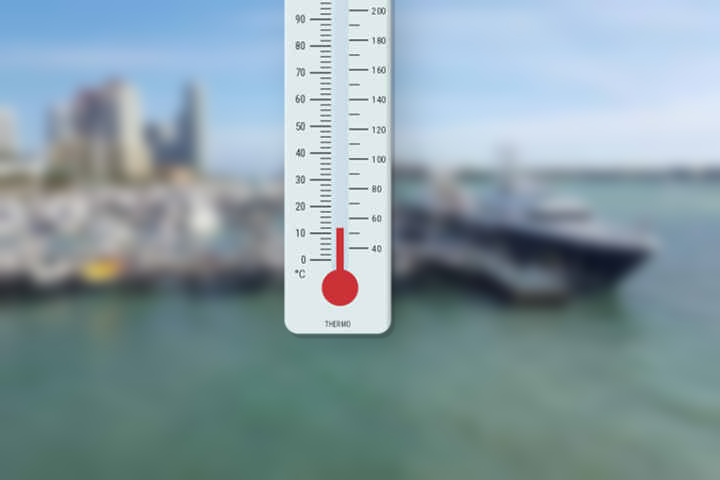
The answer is {"value": 12, "unit": "°C"}
